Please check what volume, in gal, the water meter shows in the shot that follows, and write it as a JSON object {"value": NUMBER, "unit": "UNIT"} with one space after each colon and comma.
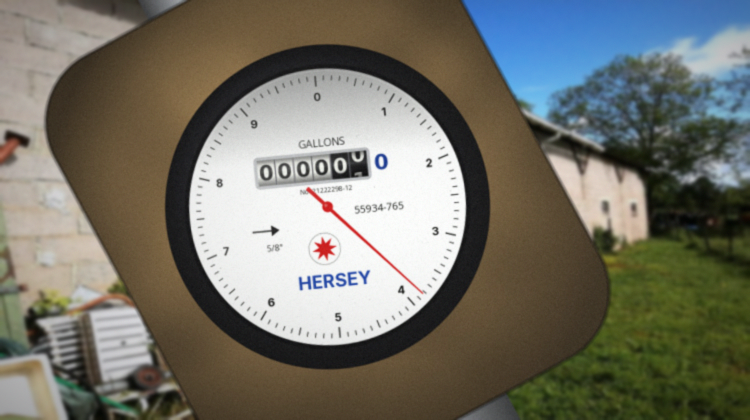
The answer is {"value": 3.8, "unit": "gal"}
